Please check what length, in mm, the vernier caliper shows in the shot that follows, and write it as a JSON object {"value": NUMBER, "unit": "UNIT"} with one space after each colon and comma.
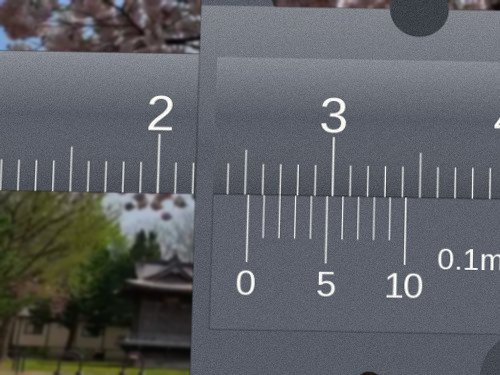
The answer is {"value": 25.2, "unit": "mm"}
